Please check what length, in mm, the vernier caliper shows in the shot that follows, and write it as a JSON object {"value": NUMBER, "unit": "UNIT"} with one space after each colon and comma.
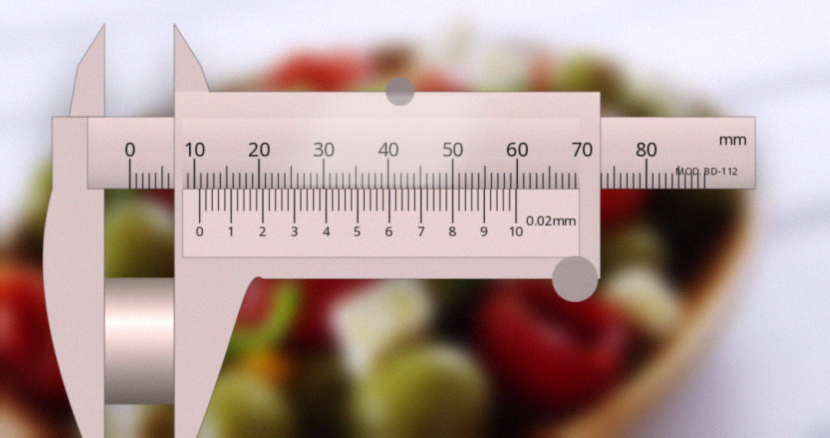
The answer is {"value": 10.8, "unit": "mm"}
